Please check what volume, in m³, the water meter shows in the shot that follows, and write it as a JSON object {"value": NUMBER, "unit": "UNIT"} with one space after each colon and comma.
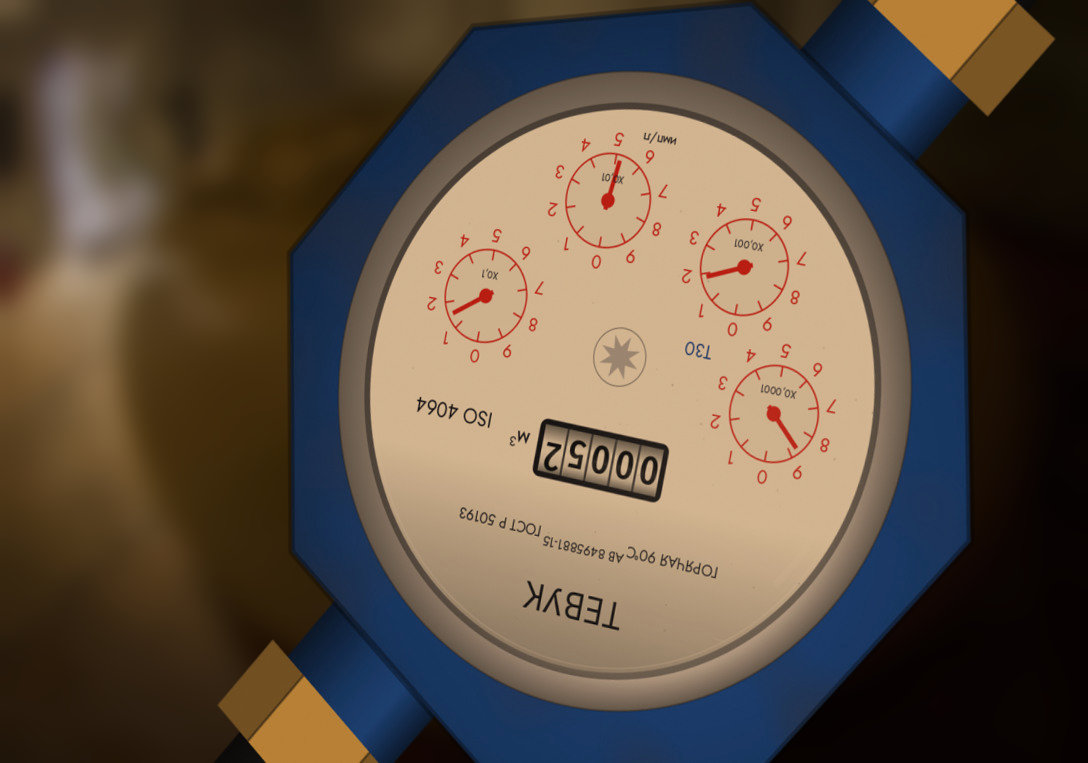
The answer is {"value": 52.1518, "unit": "m³"}
